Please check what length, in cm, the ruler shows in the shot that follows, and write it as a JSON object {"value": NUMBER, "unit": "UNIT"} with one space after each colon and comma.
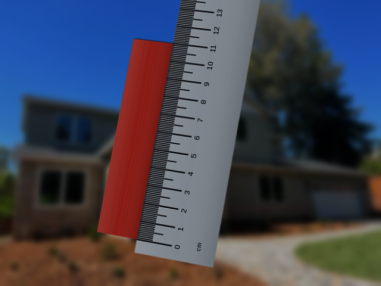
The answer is {"value": 11, "unit": "cm"}
